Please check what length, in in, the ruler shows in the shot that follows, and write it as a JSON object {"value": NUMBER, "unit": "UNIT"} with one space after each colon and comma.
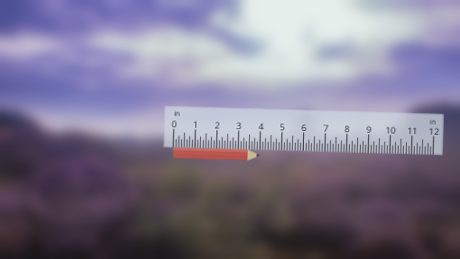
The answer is {"value": 4, "unit": "in"}
